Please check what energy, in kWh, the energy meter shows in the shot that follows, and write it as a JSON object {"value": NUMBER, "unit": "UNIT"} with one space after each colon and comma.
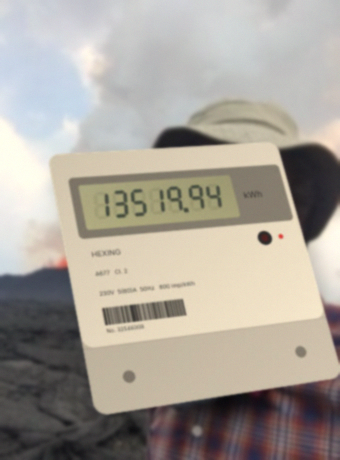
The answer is {"value": 13519.94, "unit": "kWh"}
